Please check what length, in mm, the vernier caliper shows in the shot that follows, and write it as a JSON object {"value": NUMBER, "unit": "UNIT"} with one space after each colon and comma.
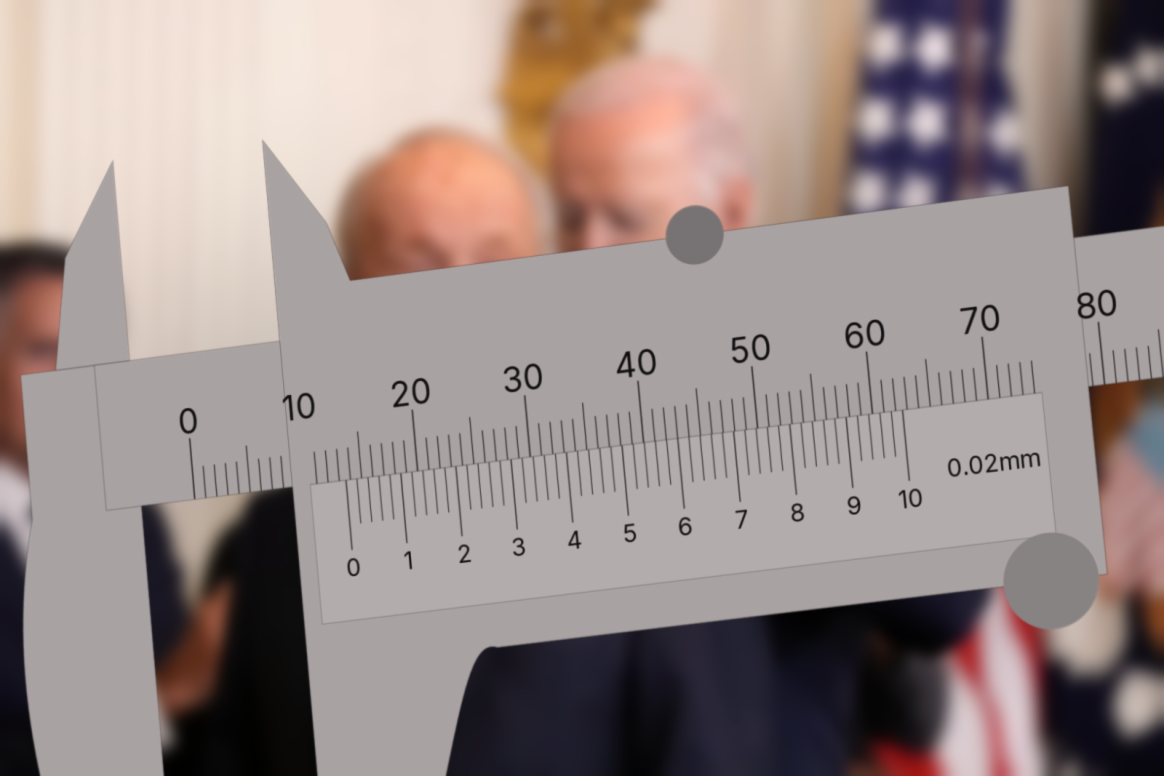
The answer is {"value": 13.6, "unit": "mm"}
